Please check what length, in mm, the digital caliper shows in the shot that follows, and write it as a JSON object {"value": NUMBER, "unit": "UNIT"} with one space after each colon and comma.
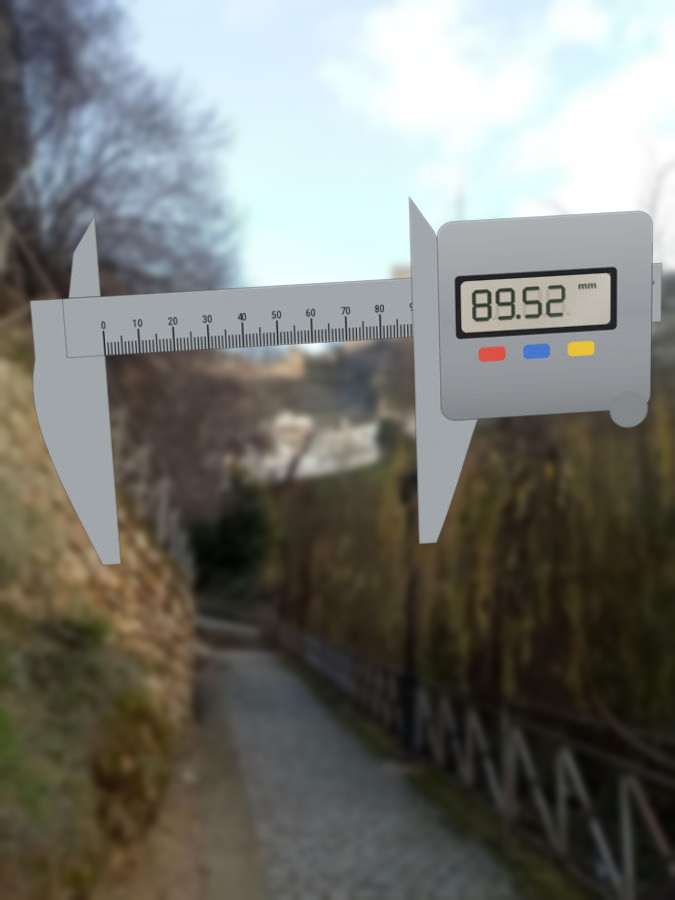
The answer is {"value": 89.52, "unit": "mm"}
